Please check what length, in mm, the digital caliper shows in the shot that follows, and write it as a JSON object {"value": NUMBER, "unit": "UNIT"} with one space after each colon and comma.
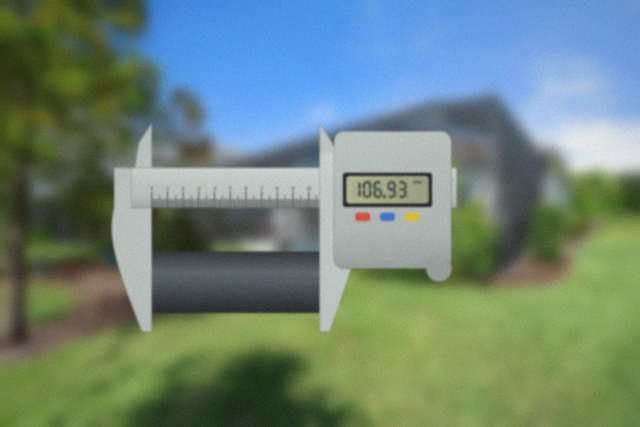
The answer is {"value": 106.93, "unit": "mm"}
